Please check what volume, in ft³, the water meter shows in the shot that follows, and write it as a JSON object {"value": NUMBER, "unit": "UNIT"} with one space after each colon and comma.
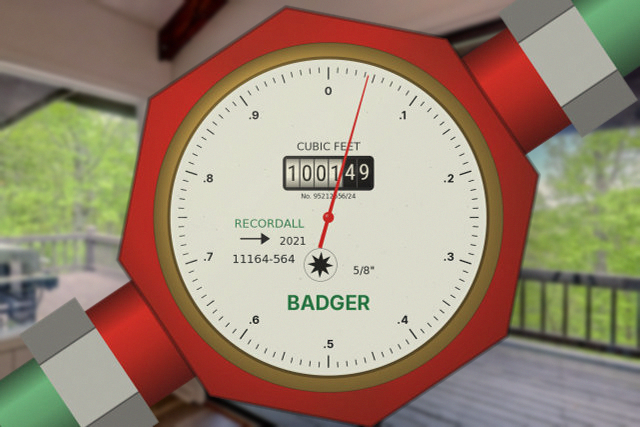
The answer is {"value": 100149.04, "unit": "ft³"}
